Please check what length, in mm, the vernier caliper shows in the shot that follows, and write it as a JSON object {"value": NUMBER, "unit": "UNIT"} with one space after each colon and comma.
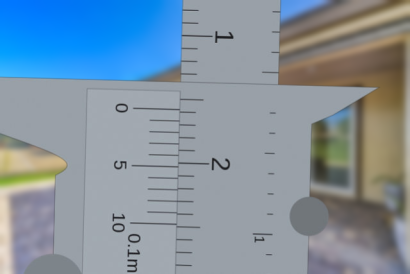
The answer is {"value": 15.8, "unit": "mm"}
